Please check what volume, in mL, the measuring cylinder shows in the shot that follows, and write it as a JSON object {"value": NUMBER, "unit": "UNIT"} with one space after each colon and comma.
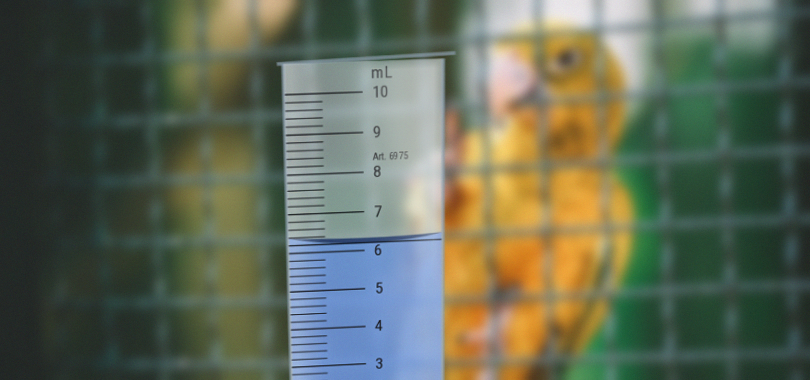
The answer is {"value": 6.2, "unit": "mL"}
